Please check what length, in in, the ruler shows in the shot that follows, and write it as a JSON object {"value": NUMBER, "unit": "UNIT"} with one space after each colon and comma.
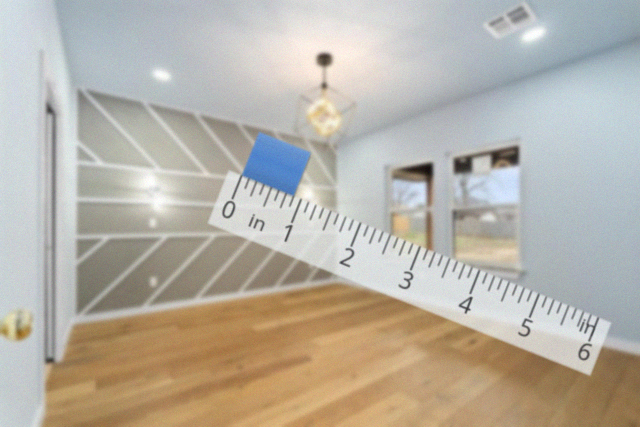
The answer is {"value": 0.875, "unit": "in"}
